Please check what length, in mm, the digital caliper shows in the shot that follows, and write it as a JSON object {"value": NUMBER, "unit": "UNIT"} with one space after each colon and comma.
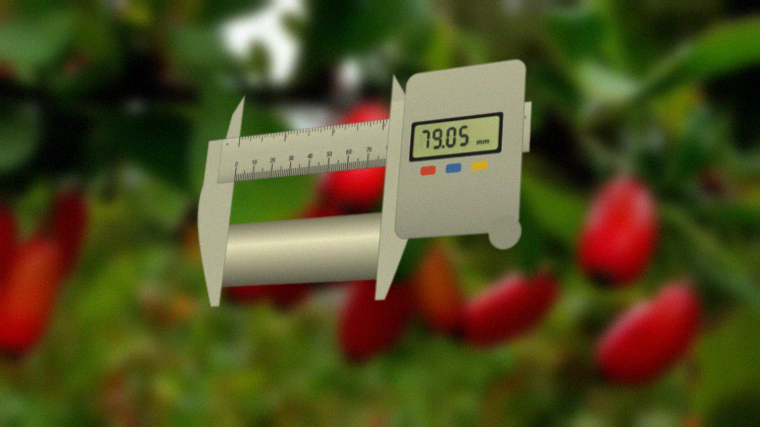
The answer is {"value": 79.05, "unit": "mm"}
